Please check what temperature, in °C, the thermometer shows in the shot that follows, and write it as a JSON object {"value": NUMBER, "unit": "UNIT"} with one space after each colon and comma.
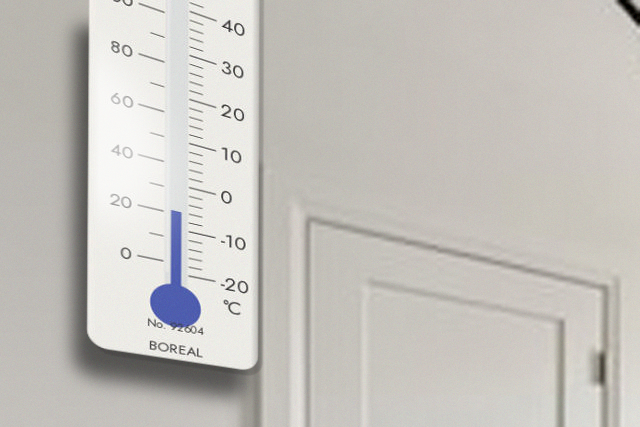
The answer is {"value": -6, "unit": "°C"}
